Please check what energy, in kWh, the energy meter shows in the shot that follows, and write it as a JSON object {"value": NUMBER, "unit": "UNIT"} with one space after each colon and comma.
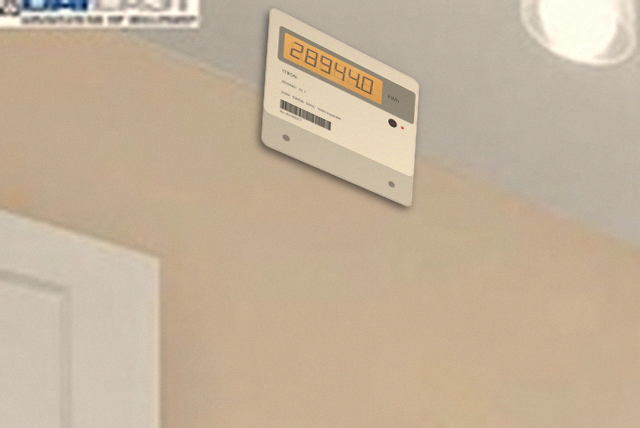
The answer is {"value": 28944.0, "unit": "kWh"}
